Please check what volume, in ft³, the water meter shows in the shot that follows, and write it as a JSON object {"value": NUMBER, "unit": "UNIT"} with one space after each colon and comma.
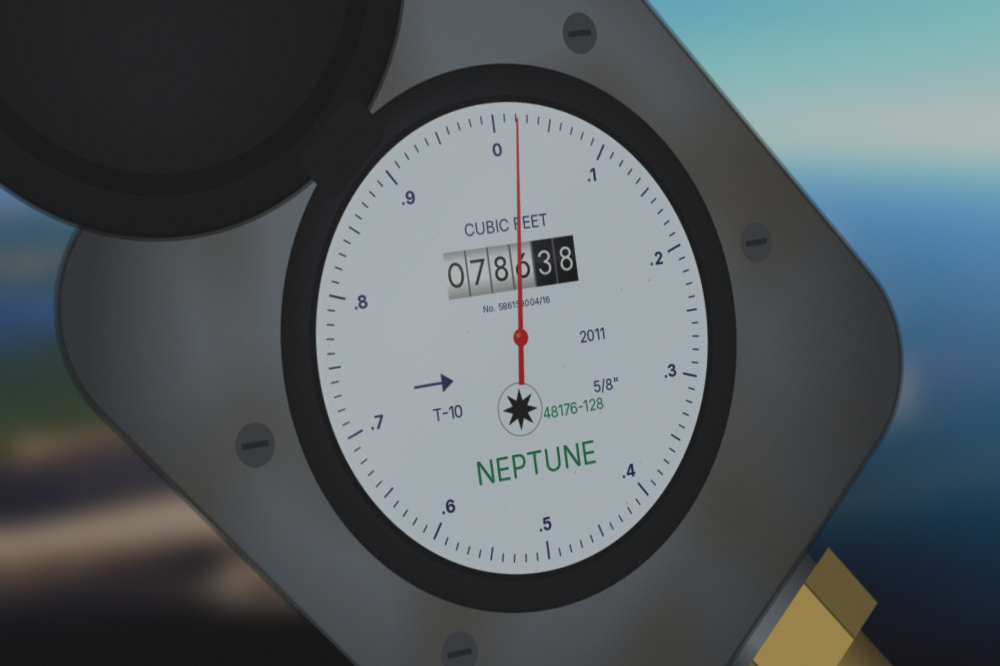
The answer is {"value": 78638.02, "unit": "ft³"}
